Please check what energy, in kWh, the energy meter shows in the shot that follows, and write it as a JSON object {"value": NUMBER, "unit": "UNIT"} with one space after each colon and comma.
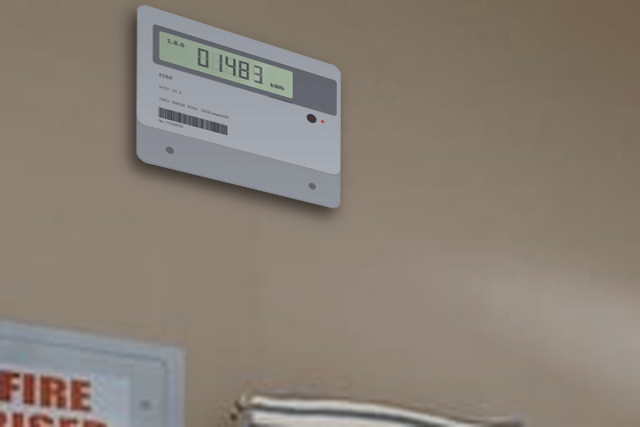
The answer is {"value": 1483, "unit": "kWh"}
